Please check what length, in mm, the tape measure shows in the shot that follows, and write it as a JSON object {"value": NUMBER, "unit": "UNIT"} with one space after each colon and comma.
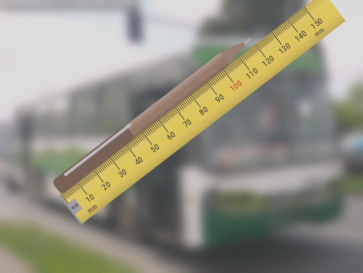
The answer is {"value": 120, "unit": "mm"}
